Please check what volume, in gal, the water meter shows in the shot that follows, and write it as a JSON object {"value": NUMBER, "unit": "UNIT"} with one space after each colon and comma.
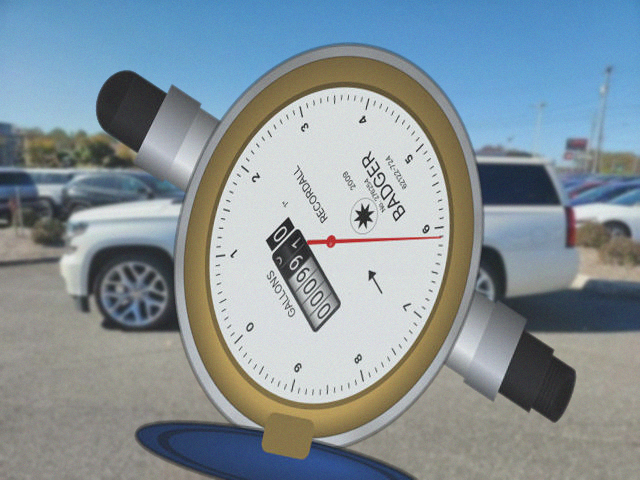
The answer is {"value": 9906.1, "unit": "gal"}
